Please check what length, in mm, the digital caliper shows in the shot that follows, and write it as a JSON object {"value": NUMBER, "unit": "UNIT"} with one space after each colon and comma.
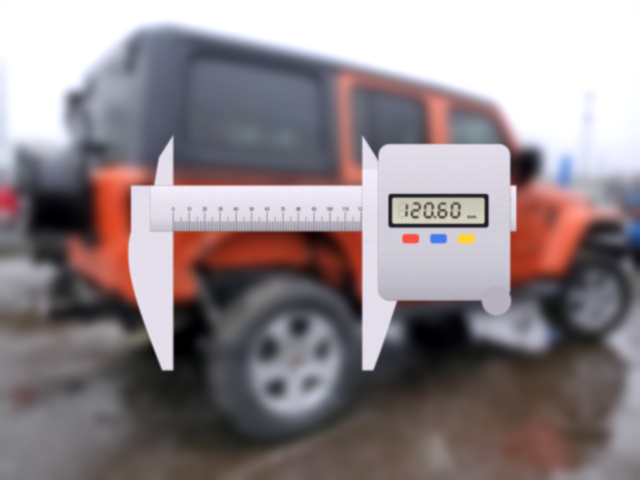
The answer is {"value": 120.60, "unit": "mm"}
